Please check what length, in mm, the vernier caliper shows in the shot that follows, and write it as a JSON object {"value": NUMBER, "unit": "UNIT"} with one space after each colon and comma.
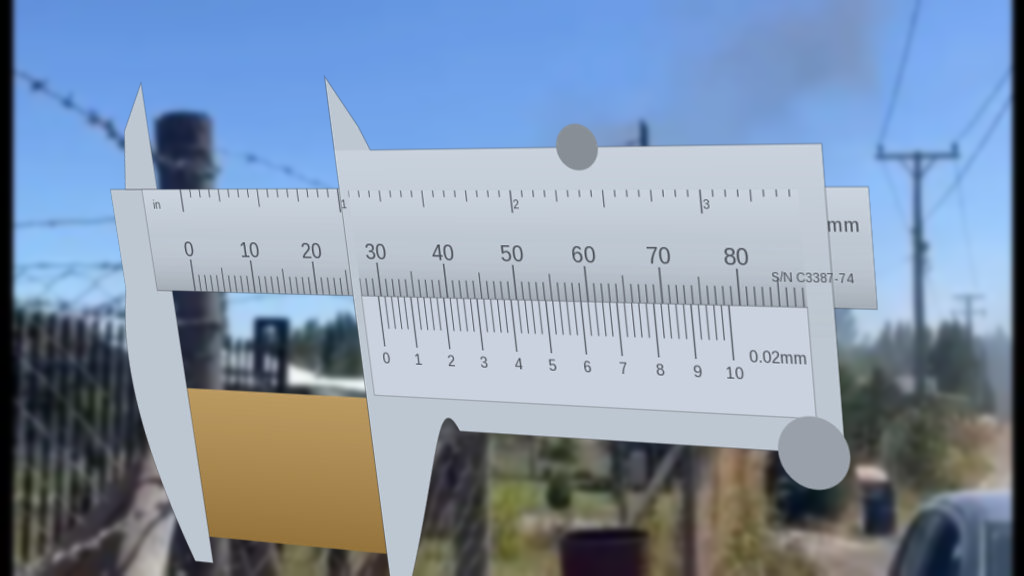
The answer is {"value": 29.6, "unit": "mm"}
